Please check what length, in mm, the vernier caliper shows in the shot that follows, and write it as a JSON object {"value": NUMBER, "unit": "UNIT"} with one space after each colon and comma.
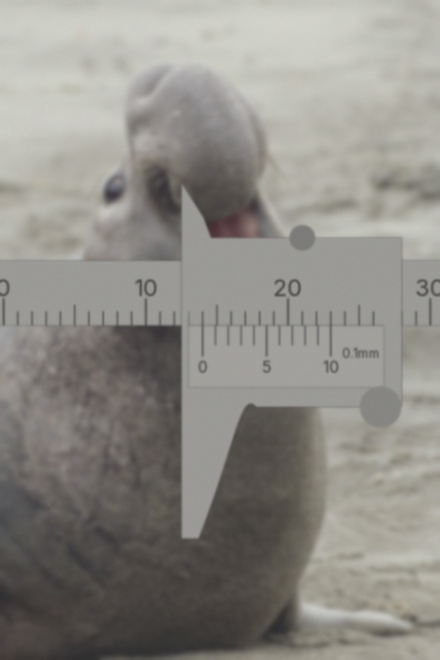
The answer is {"value": 14.0, "unit": "mm"}
